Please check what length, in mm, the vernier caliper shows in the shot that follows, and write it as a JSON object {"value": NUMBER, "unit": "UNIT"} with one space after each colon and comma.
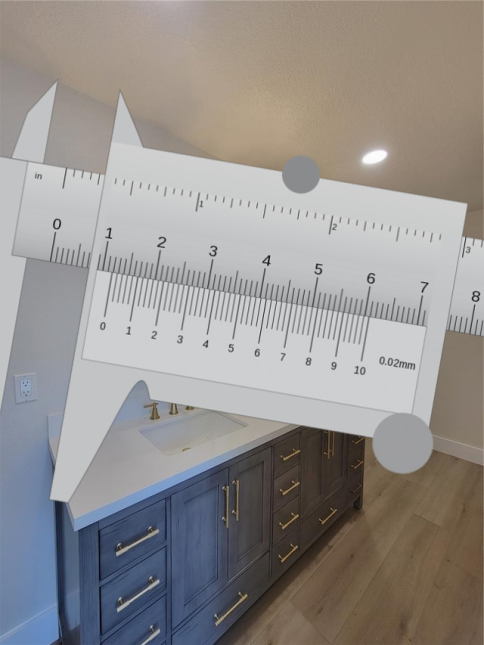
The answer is {"value": 11.8, "unit": "mm"}
